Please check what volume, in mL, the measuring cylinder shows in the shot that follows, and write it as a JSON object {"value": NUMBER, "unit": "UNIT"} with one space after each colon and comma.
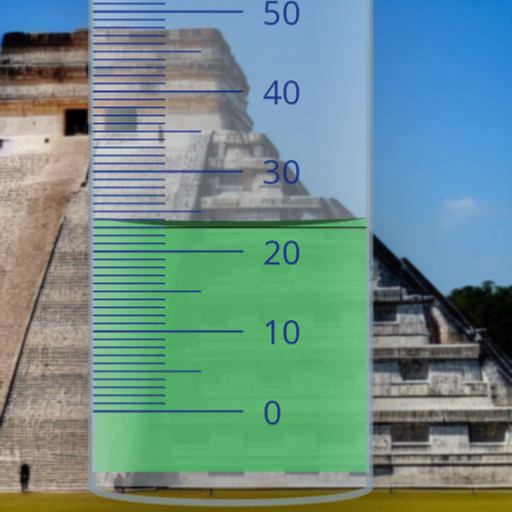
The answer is {"value": 23, "unit": "mL"}
